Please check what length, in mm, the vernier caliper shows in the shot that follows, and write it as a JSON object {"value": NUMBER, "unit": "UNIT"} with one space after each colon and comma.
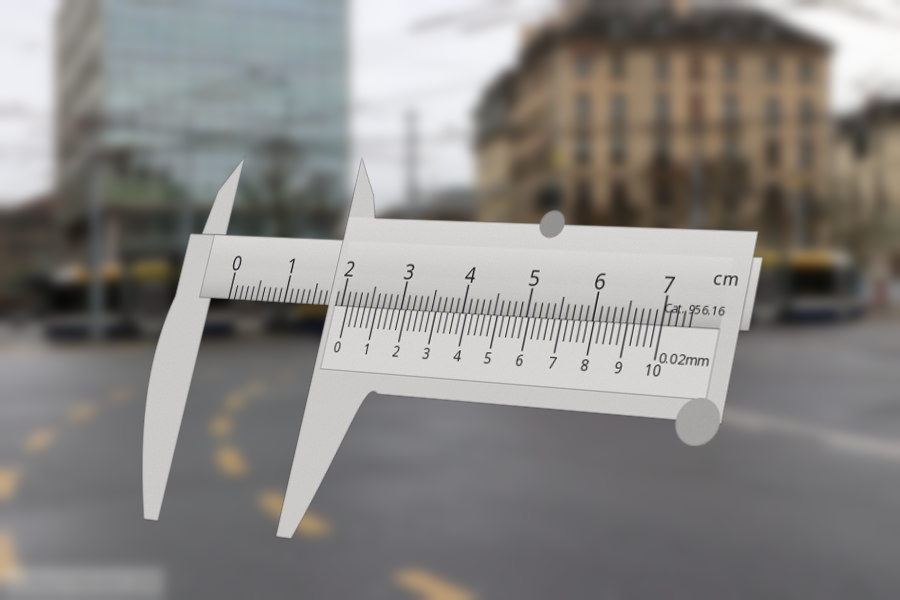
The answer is {"value": 21.0, "unit": "mm"}
